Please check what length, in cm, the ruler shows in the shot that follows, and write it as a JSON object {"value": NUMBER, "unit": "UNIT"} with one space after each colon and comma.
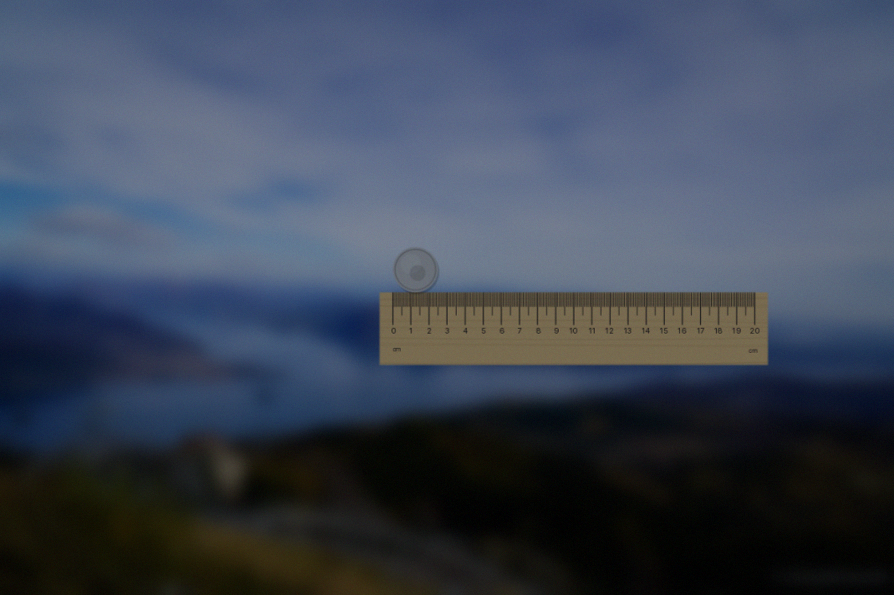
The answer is {"value": 2.5, "unit": "cm"}
